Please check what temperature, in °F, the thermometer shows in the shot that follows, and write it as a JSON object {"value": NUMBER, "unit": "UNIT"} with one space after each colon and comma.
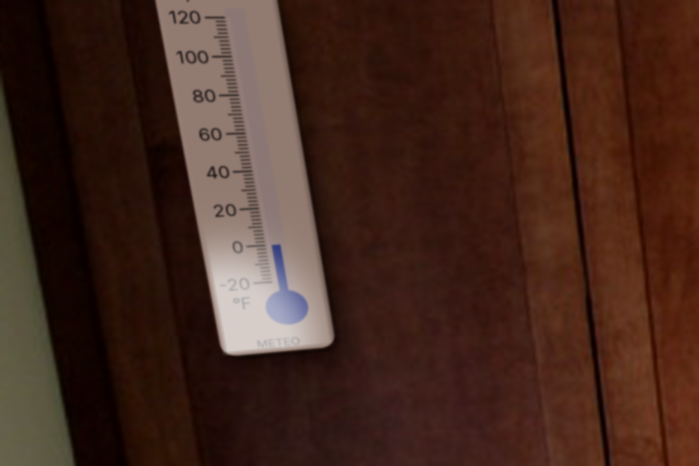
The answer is {"value": 0, "unit": "°F"}
